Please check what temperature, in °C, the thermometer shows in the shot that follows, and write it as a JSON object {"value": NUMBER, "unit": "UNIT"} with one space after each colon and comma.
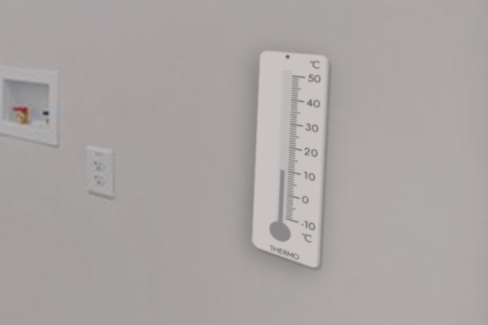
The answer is {"value": 10, "unit": "°C"}
